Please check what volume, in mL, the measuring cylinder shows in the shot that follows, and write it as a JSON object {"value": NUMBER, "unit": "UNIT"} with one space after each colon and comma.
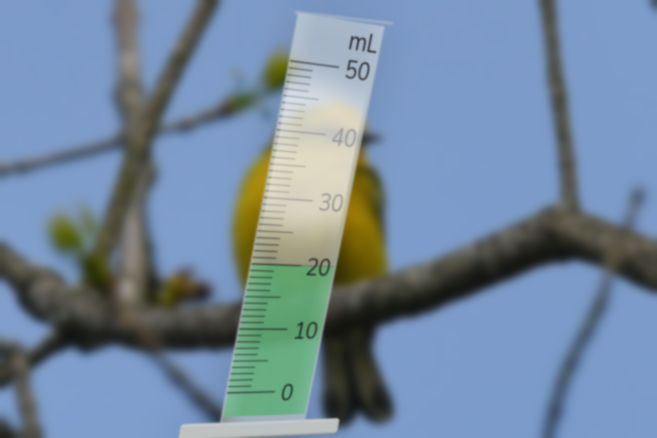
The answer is {"value": 20, "unit": "mL"}
